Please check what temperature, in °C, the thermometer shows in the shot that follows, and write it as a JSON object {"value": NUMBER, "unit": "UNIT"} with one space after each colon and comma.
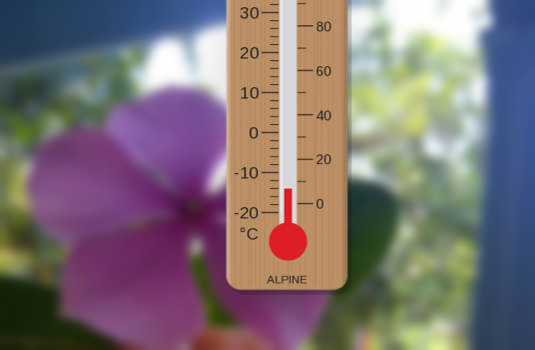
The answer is {"value": -14, "unit": "°C"}
